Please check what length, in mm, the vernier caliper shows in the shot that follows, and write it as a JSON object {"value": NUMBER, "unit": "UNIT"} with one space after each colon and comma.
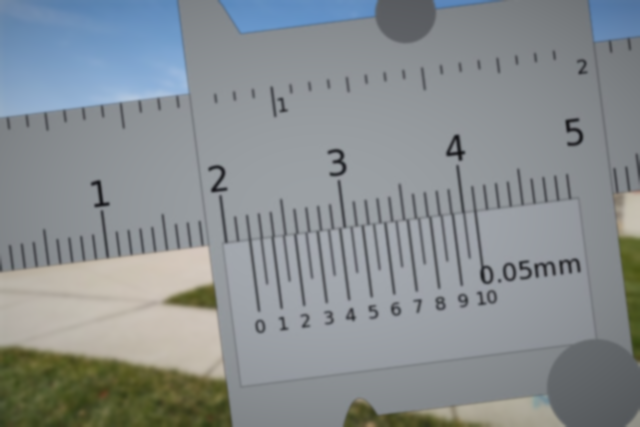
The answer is {"value": 22.0, "unit": "mm"}
